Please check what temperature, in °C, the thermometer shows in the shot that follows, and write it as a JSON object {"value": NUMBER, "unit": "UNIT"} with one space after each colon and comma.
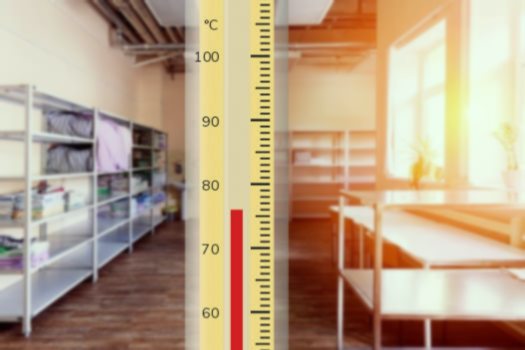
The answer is {"value": 76, "unit": "°C"}
